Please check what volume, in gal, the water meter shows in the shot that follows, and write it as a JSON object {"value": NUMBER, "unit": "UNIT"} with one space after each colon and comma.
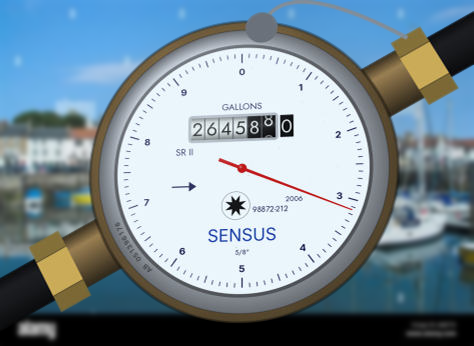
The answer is {"value": 2645883.1, "unit": "gal"}
